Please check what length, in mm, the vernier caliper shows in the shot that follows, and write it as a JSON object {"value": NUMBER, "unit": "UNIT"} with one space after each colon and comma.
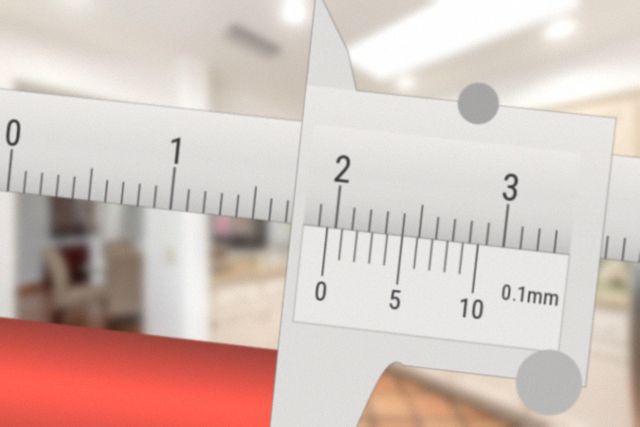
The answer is {"value": 19.5, "unit": "mm"}
